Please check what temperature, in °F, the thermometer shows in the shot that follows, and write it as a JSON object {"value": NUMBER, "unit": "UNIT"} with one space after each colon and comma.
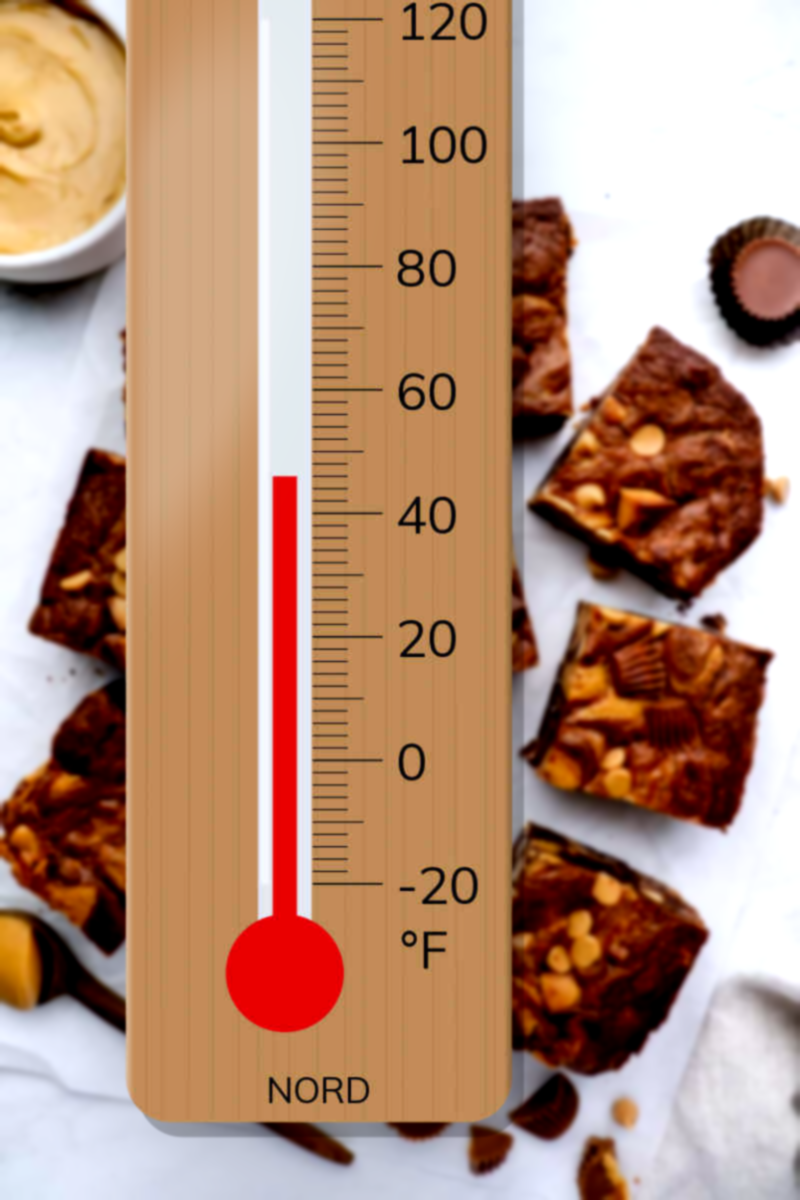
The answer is {"value": 46, "unit": "°F"}
